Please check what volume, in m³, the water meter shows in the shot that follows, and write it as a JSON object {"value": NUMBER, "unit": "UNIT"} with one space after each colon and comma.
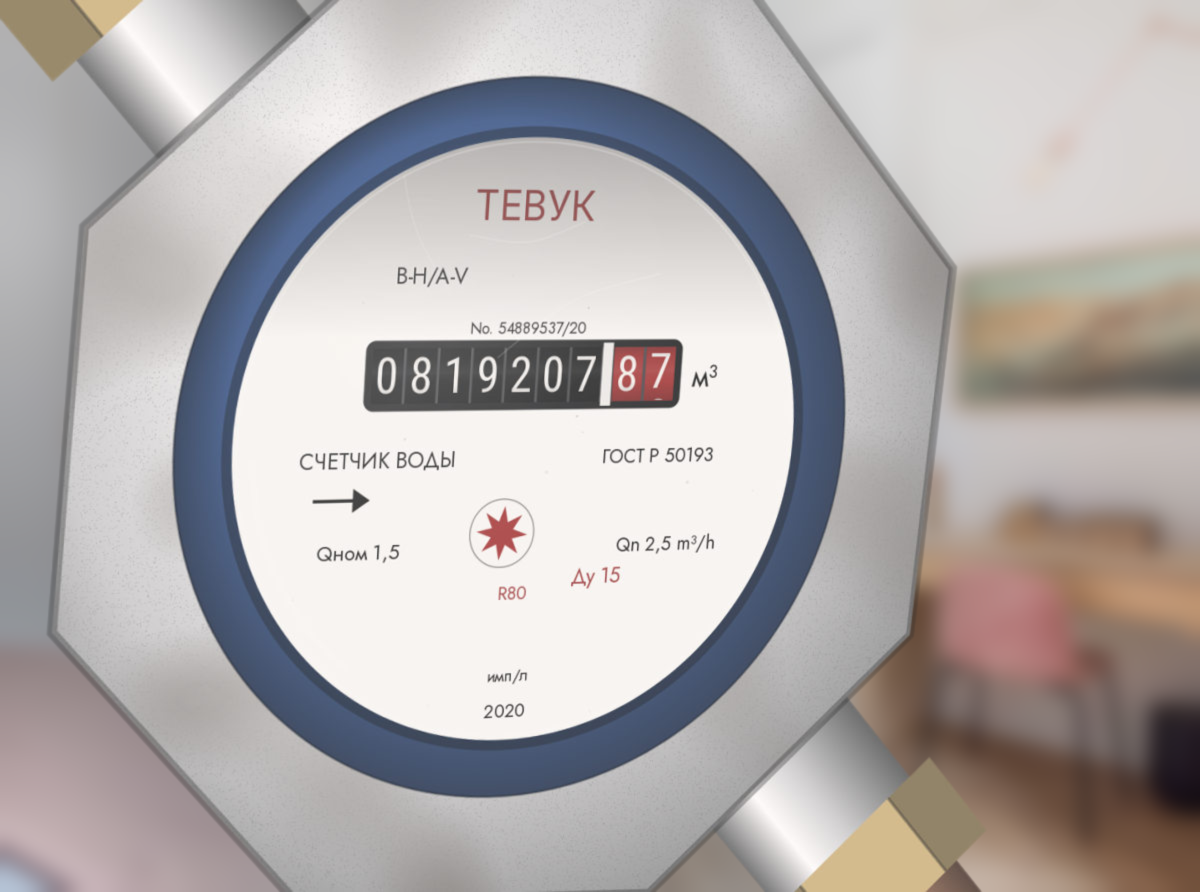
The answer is {"value": 819207.87, "unit": "m³"}
